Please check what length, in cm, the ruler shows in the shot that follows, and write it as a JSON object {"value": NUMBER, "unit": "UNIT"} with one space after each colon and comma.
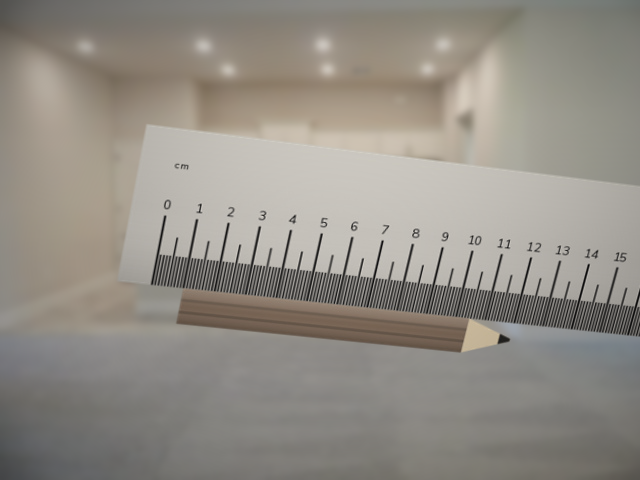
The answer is {"value": 11, "unit": "cm"}
